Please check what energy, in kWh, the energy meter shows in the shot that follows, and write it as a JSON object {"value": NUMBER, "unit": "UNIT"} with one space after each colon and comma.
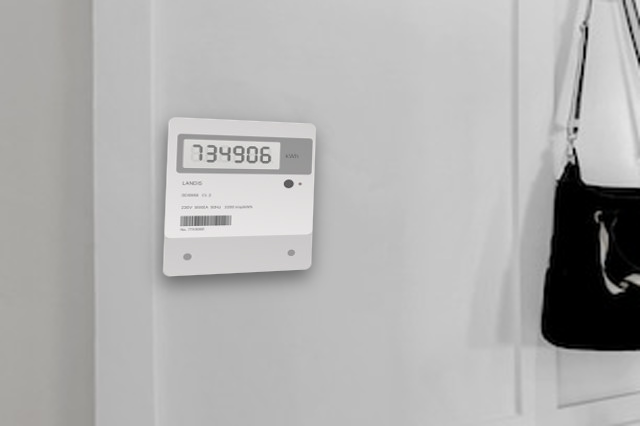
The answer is {"value": 734906, "unit": "kWh"}
